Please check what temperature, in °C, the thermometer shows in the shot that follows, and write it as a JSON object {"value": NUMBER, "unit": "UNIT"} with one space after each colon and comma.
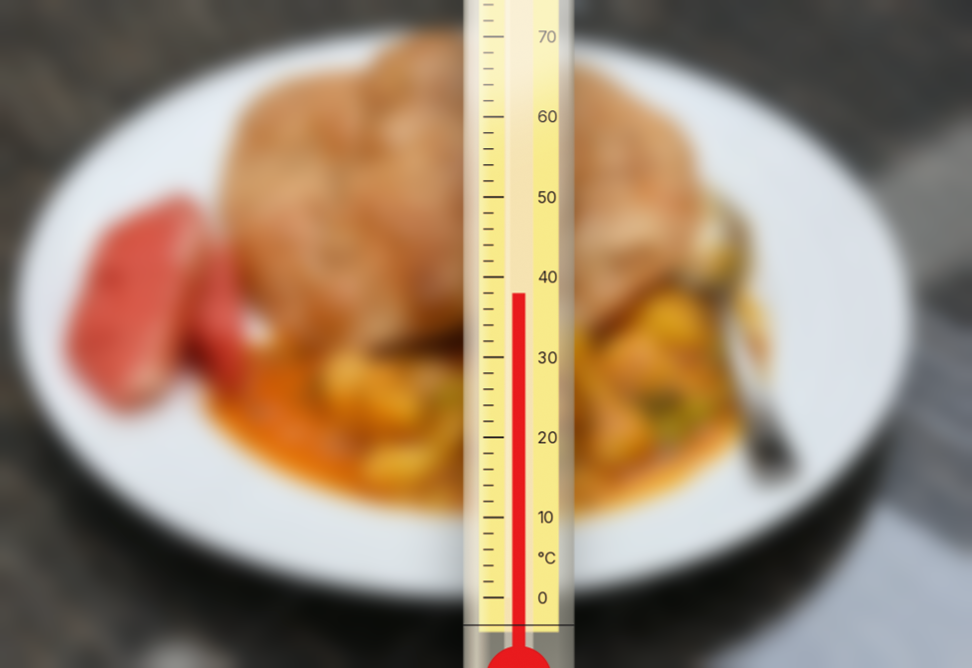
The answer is {"value": 38, "unit": "°C"}
